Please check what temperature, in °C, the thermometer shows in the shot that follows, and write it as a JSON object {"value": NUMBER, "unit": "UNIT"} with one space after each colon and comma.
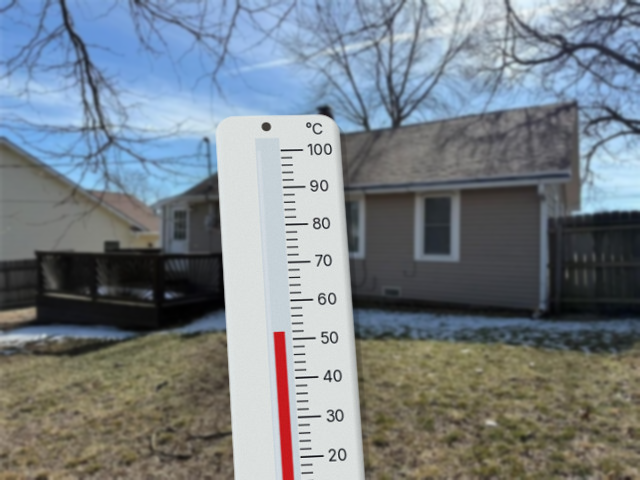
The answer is {"value": 52, "unit": "°C"}
